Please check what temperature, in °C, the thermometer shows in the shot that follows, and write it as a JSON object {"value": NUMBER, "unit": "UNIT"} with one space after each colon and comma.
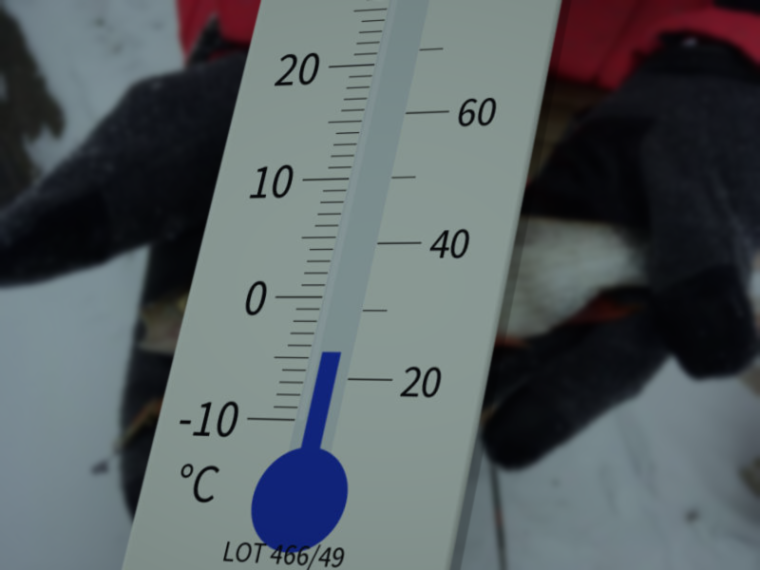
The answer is {"value": -4.5, "unit": "°C"}
